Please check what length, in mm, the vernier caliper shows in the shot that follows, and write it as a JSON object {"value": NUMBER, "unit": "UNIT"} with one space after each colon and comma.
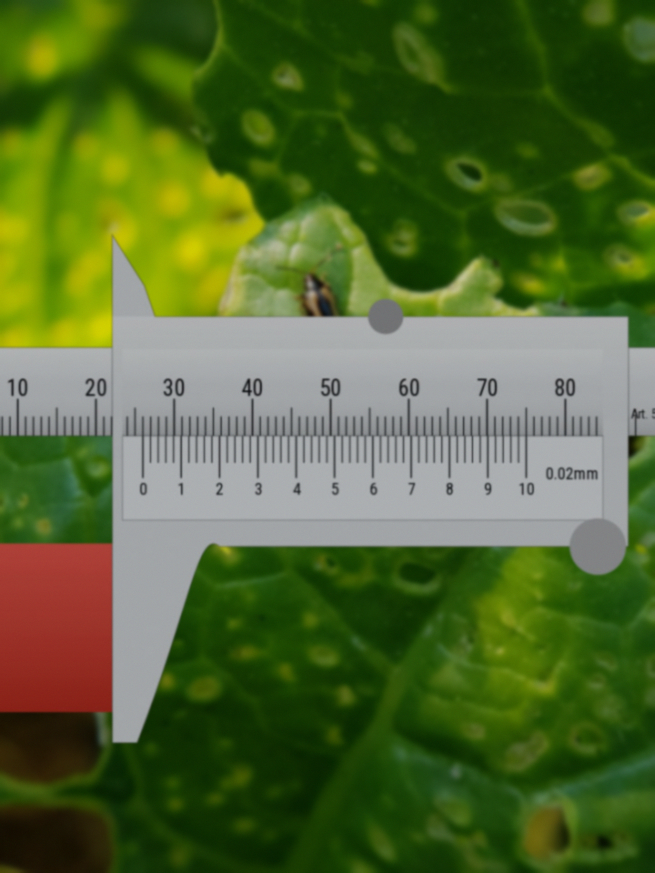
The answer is {"value": 26.0, "unit": "mm"}
